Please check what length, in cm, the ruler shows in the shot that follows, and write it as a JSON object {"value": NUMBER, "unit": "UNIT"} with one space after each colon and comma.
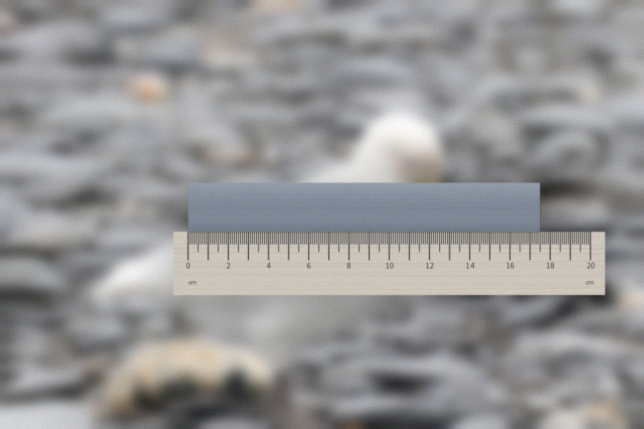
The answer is {"value": 17.5, "unit": "cm"}
